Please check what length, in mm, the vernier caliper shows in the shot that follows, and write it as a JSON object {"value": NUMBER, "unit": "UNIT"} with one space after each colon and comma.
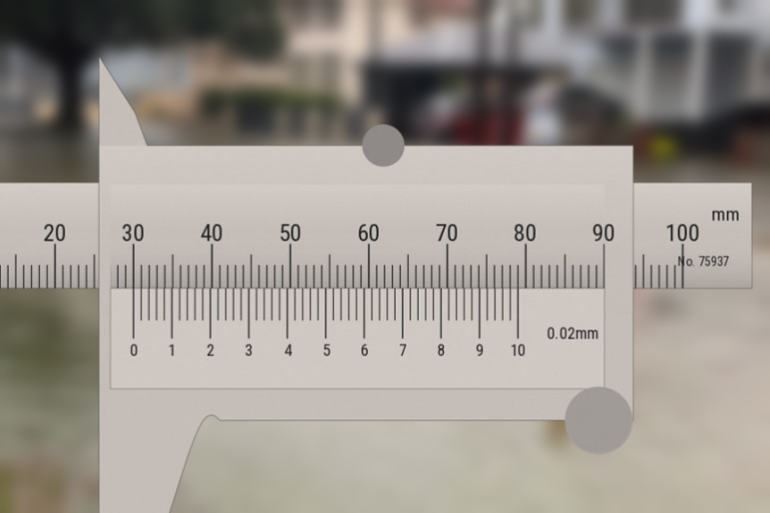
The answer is {"value": 30.0, "unit": "mm"}
